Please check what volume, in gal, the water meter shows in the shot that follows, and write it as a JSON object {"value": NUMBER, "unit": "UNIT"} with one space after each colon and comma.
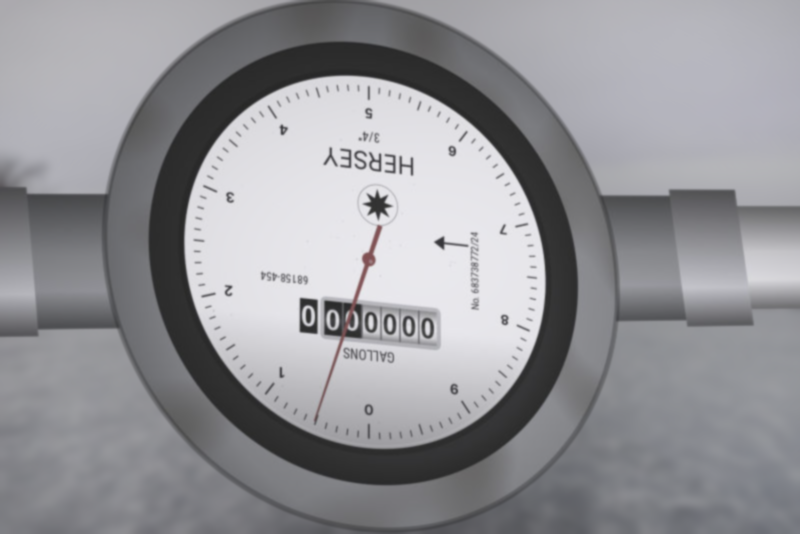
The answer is {"value": 0.5, "unit": "gal"}
